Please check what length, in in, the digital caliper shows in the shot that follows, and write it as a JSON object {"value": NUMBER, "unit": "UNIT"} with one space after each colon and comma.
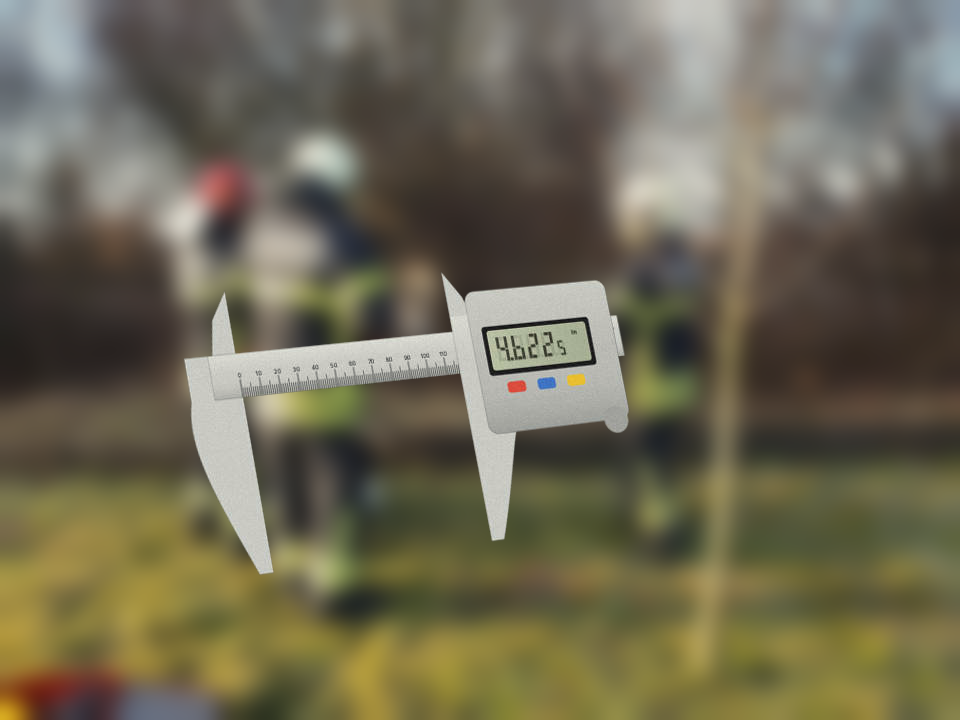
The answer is {"value": 4.6225, "unit": "in"}
